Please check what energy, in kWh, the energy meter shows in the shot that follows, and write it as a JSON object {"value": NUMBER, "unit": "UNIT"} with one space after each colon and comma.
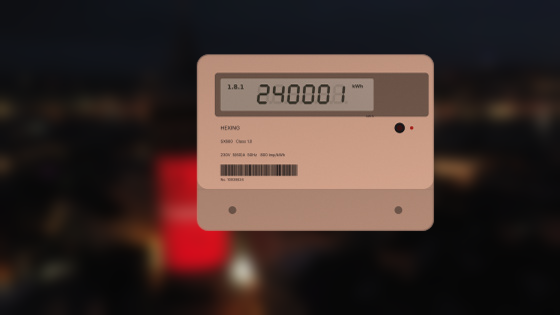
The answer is {"value": 240001, "unit": "kWh"}
